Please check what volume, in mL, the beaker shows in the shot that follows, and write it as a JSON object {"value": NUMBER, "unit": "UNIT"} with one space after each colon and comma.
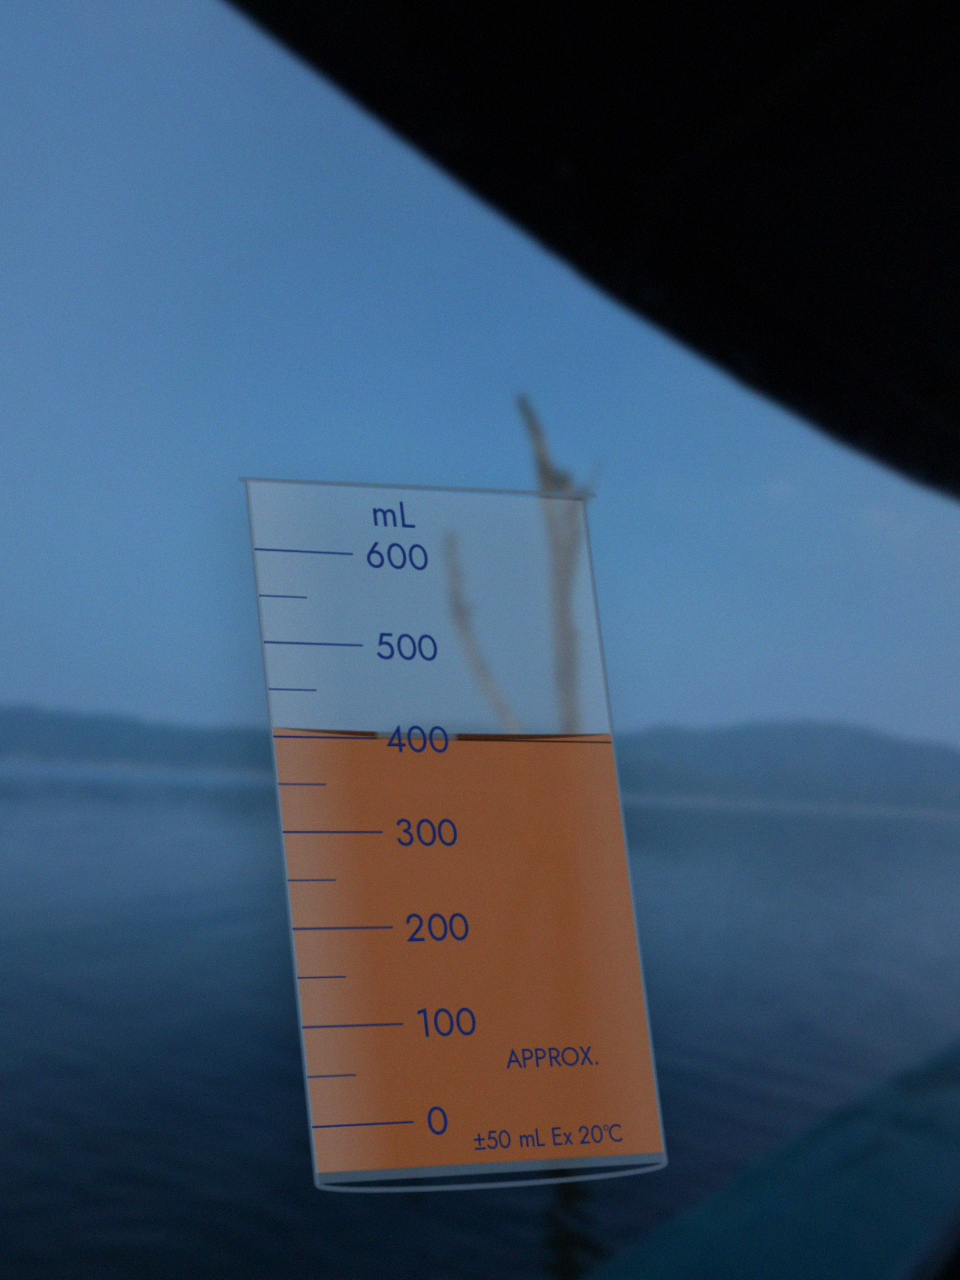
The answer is {"value": 400, "unit": "mL"}
